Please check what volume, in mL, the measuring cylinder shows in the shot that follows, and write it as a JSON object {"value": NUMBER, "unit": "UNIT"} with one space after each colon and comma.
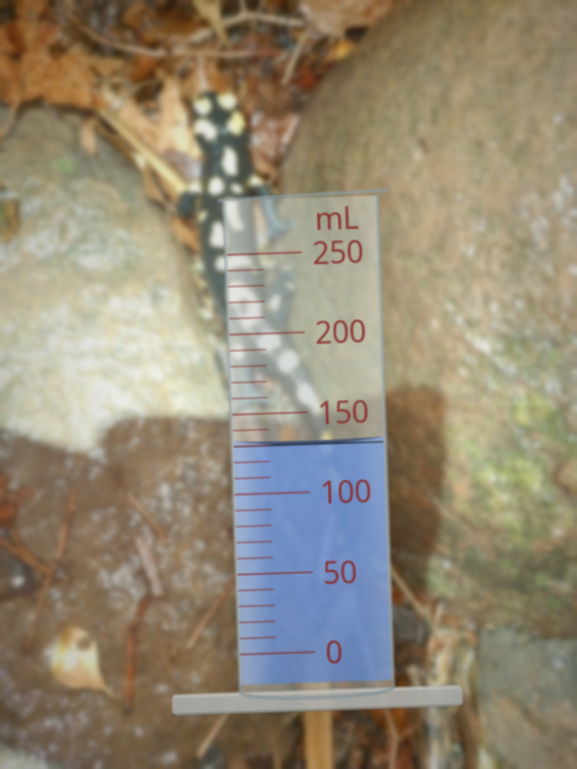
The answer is {"value": 130, "unit": "mL"}
